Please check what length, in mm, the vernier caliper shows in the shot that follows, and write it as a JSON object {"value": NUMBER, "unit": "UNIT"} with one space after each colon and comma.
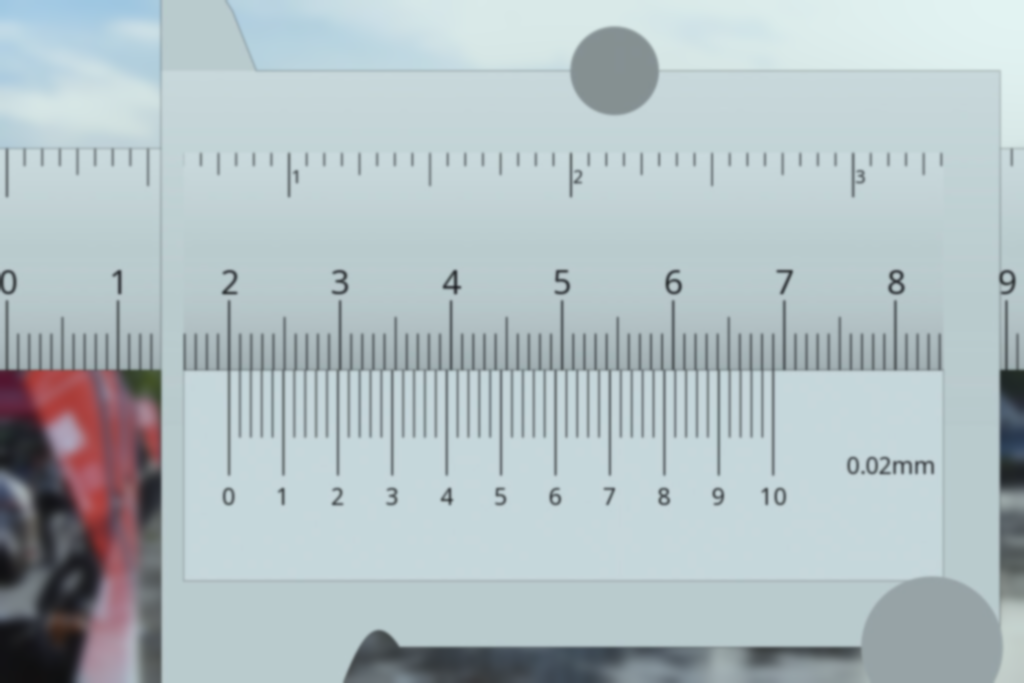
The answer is {"value": 20.0, "unit": "mm"}
